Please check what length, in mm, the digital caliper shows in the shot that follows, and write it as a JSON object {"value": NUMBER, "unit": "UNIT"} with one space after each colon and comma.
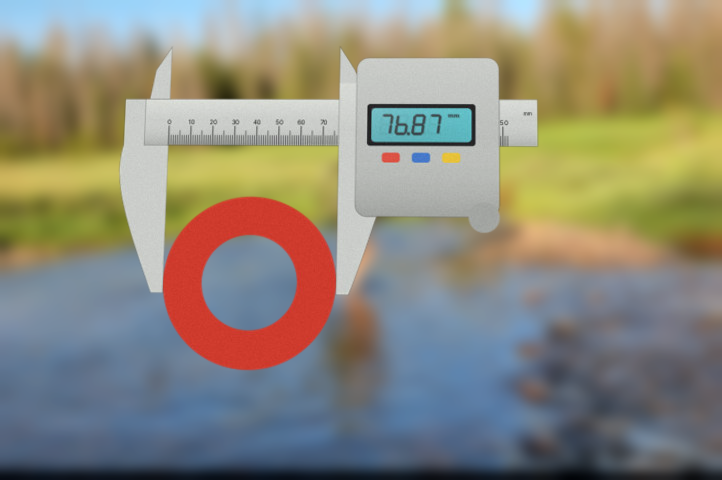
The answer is {"value": 76.87, "unit": "mm"}
